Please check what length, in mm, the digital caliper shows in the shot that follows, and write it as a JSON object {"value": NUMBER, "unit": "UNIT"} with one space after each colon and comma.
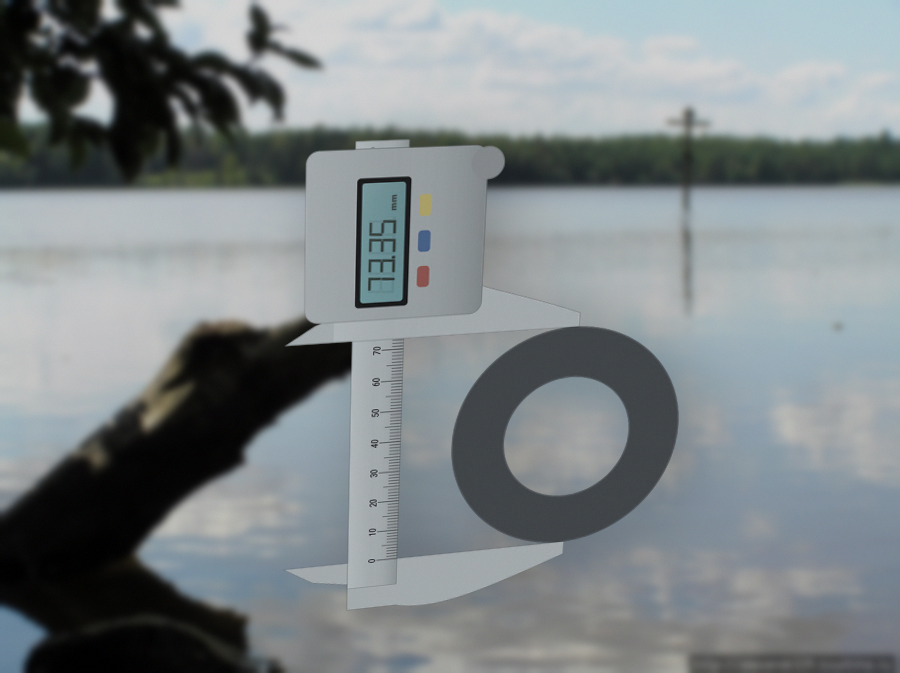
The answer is {"value": 73.35, "unit": "mm"}
